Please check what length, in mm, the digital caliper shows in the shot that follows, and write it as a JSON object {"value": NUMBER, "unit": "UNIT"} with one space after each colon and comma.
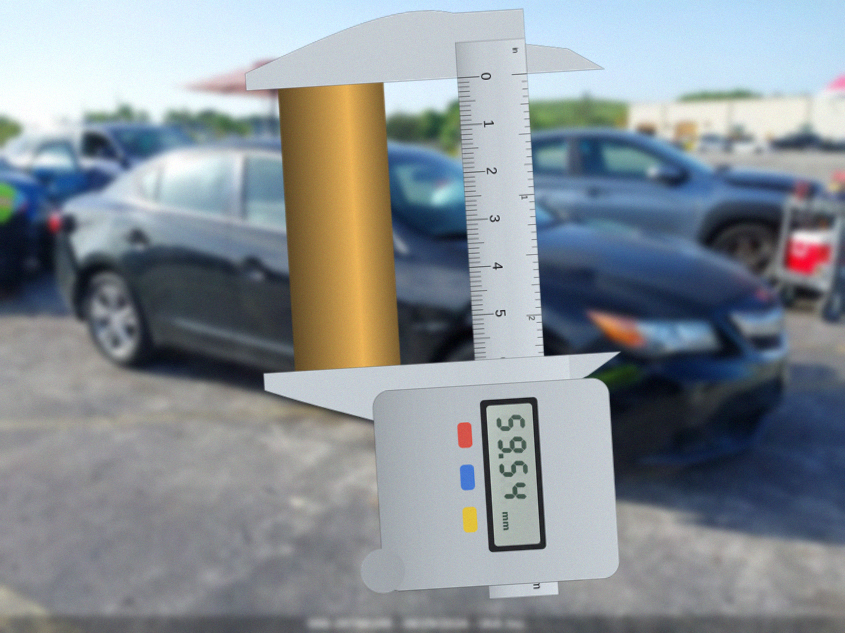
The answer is {"value": 59.54, "unit": "mm"}
